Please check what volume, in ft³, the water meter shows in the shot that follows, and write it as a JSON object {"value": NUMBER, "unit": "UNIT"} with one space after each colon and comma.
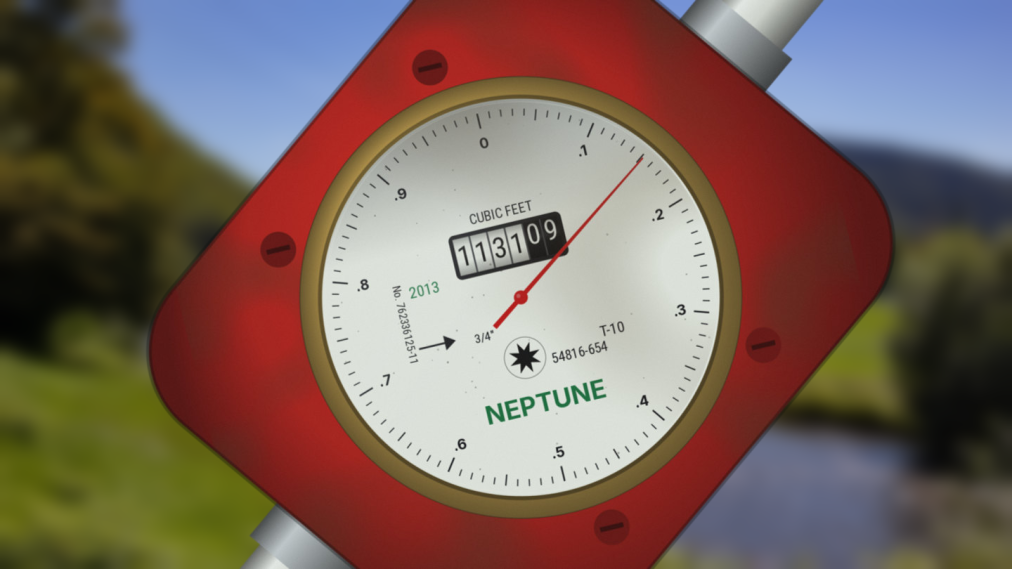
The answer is {"value": 113109.15, "unit": "ft³"}
